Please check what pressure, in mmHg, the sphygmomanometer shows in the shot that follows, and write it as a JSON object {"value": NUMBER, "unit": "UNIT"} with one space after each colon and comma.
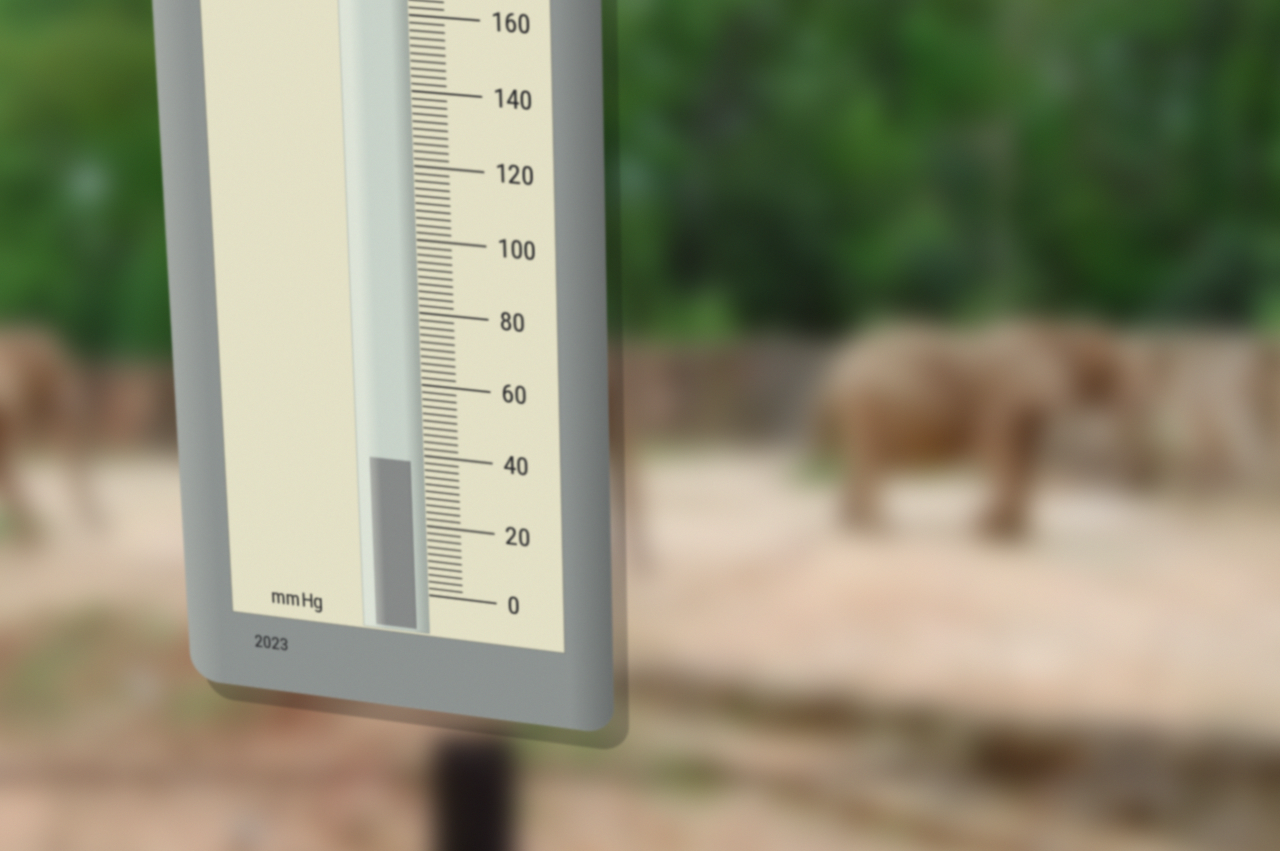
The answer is {"value": 38, "unit": "mmHg"}
